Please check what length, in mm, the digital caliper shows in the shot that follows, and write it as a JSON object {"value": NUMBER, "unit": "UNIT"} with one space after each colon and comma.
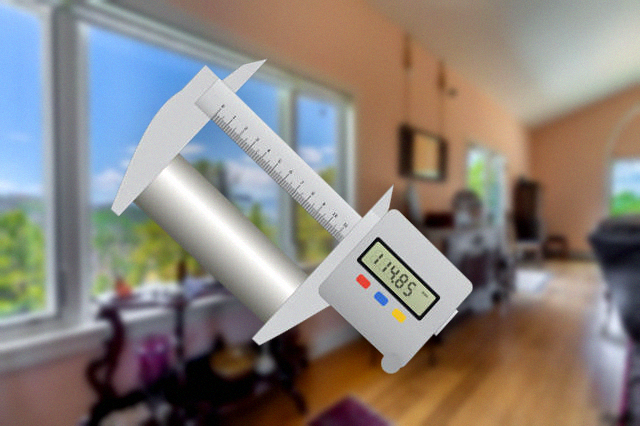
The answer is {"value": 114.85, "unit": "mm"}
